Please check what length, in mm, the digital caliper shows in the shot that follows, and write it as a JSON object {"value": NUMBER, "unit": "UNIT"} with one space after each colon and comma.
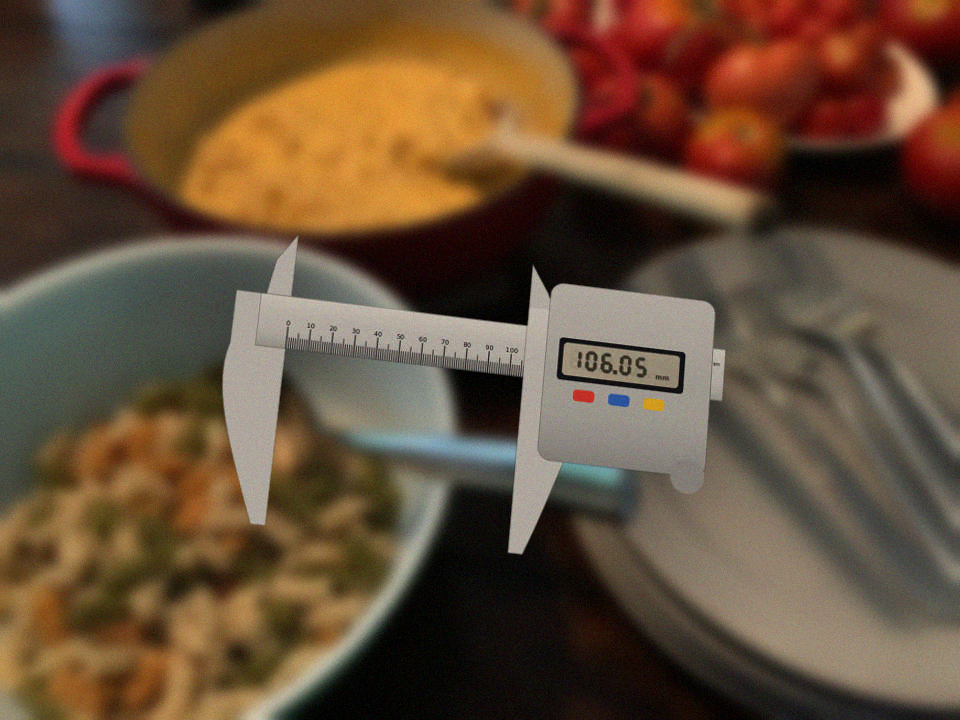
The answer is {"value": 106.05, "unit": "mm"}
